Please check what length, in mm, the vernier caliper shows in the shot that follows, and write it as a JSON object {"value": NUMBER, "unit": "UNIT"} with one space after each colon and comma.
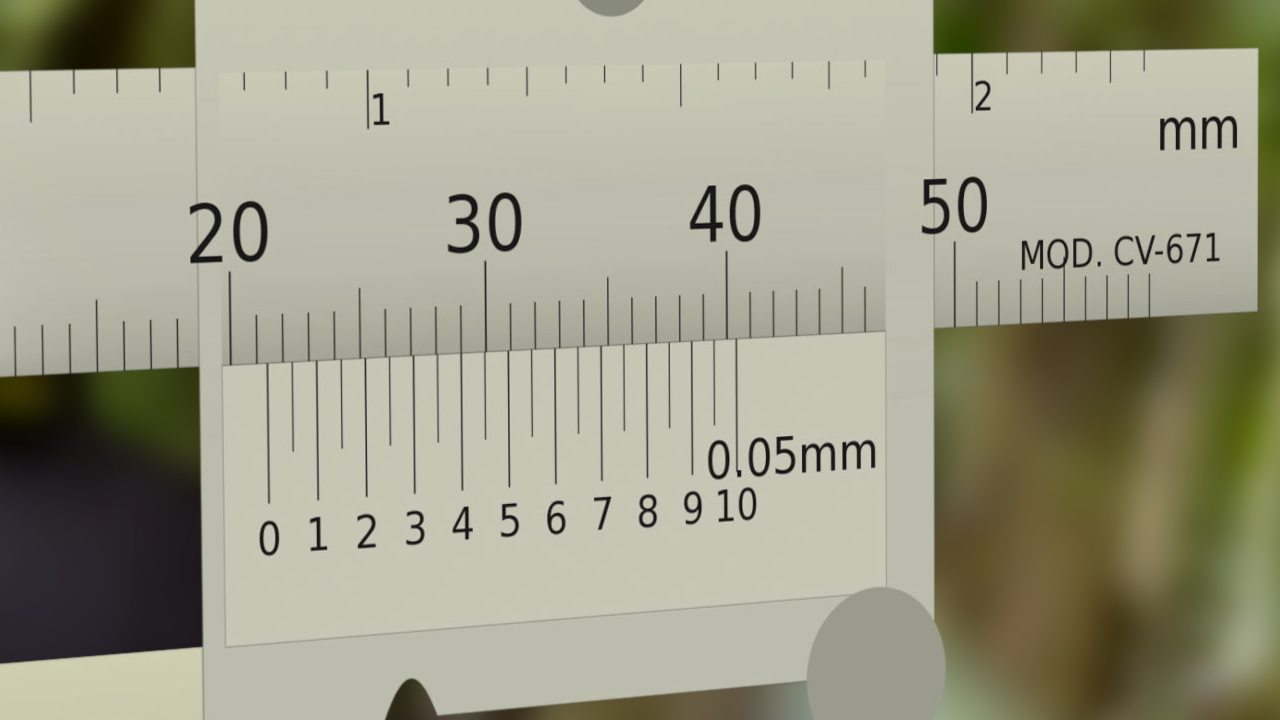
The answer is {"value": 21.4, "unit": "mm"}
